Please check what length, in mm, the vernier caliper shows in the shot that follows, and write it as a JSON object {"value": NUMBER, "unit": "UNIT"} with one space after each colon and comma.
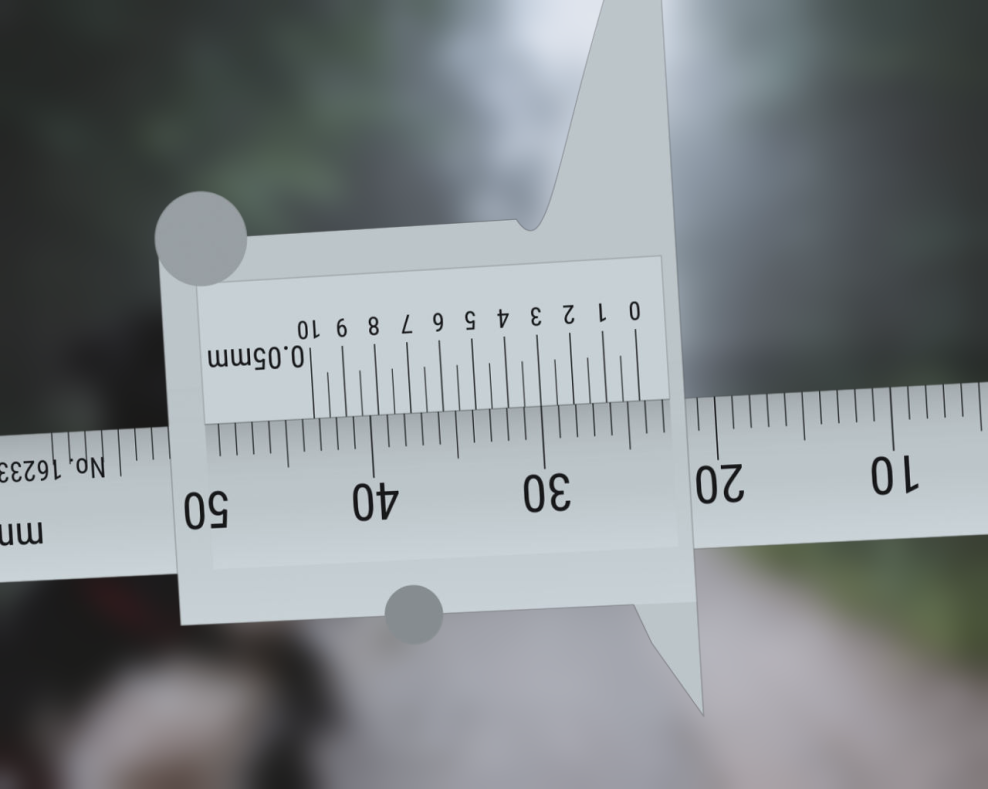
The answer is {"value": 24.3, "unit": "mm"}
